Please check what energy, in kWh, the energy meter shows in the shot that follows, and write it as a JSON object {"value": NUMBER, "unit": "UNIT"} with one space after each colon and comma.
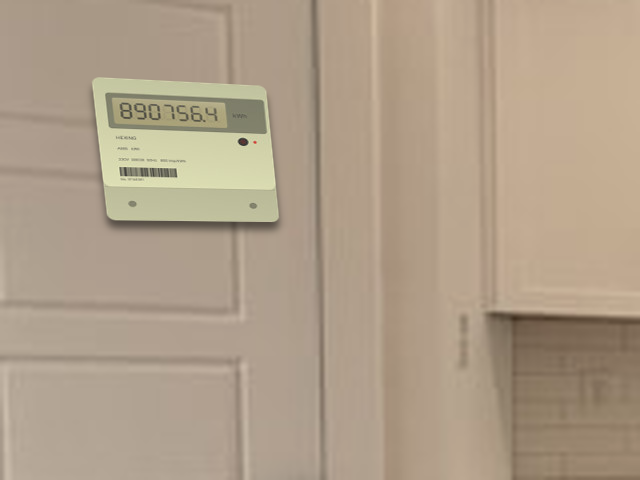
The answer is {"value": 890756.4, "unit": "kWh"}
